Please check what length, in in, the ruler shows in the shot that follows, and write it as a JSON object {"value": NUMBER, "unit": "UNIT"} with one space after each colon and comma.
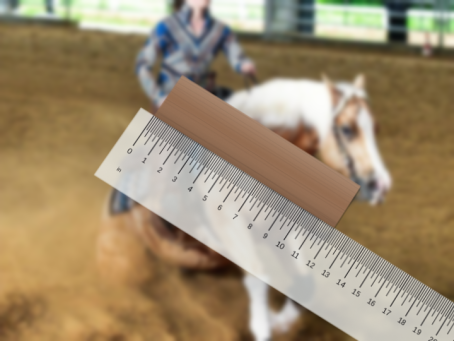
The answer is {"value": 12, "unit": "in"}
